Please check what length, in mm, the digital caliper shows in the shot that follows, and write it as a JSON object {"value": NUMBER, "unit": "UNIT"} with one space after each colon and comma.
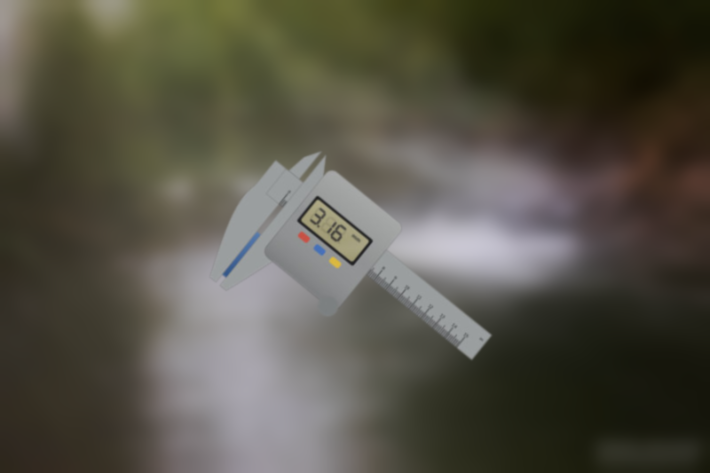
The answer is {"value": 3.16, "unit": "mm"}
